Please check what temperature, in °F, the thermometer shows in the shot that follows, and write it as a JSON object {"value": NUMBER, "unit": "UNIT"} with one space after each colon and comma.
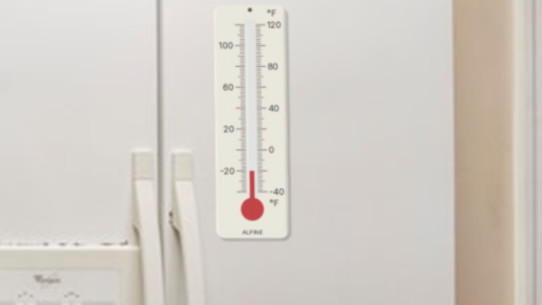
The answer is {"value": -20, "unit": "°F"}
